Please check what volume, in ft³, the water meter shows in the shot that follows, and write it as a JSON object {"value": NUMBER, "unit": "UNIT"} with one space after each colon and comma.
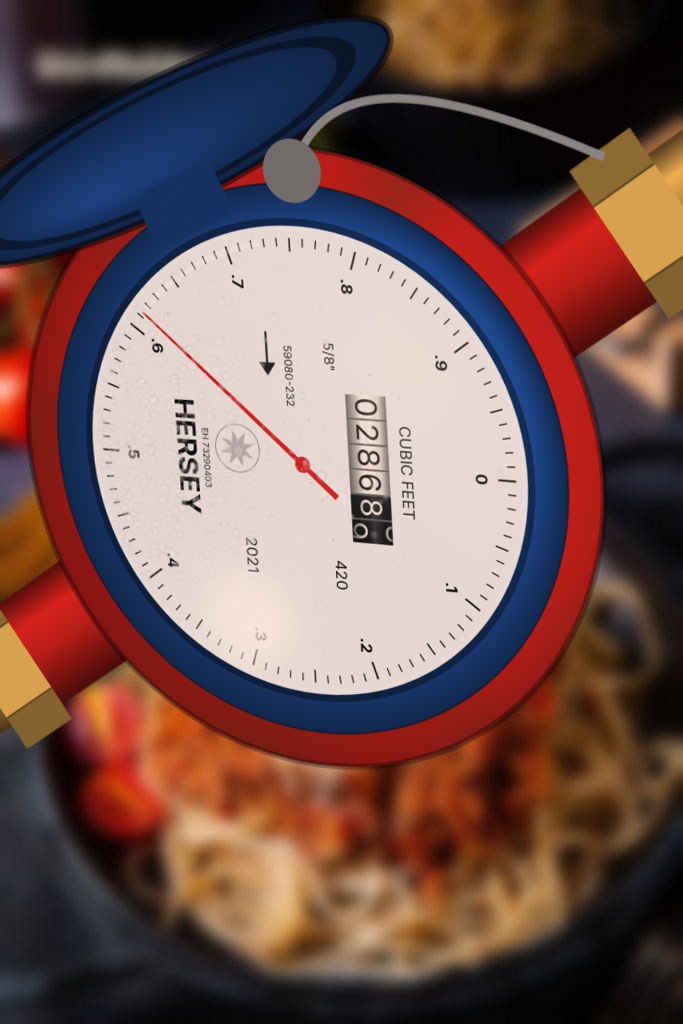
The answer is {"value": 28688.61, "unit": "ft³"}
